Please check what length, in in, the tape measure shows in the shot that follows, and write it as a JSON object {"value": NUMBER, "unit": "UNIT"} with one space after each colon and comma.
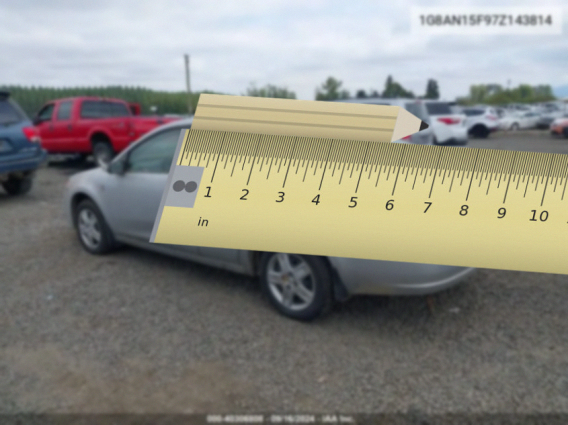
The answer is {"value": 6.5, "unit": "in"}
